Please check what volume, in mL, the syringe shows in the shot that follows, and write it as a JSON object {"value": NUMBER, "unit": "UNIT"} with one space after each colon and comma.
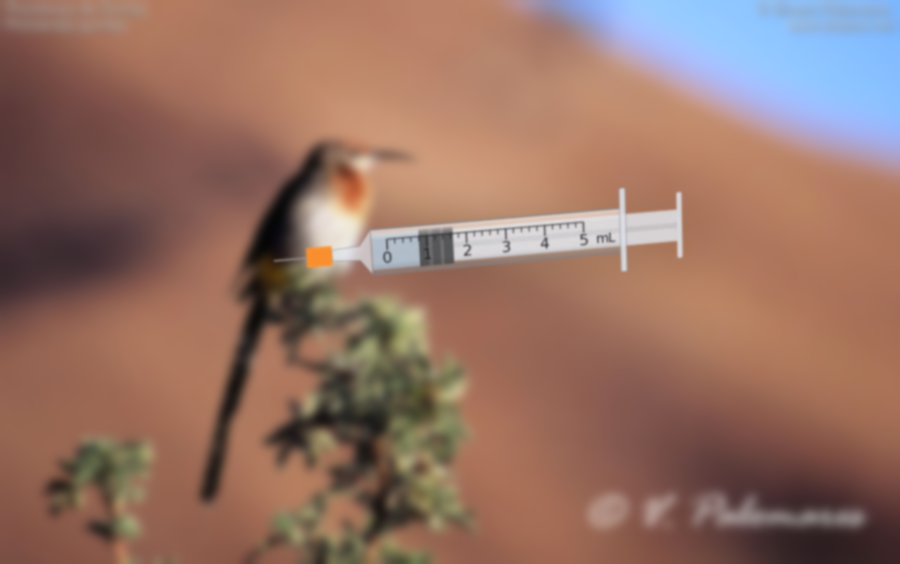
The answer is {"value": 0.8, "unit": "mL"}
